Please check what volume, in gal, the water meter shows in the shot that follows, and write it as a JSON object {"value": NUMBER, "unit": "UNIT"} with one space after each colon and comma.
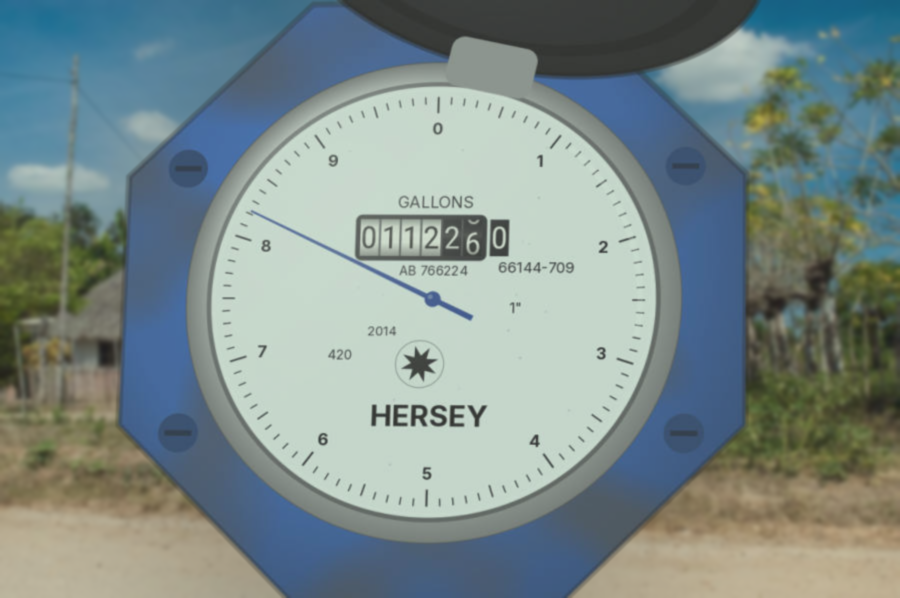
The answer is {"value": 112258.2, "unit": "gal"}
